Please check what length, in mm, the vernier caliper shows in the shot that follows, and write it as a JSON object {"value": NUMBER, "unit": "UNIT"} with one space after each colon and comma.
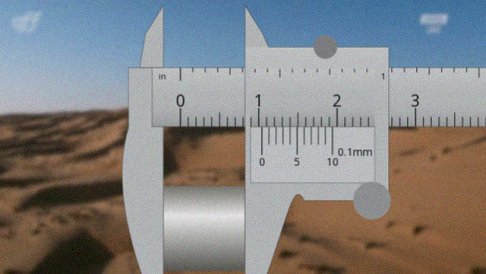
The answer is {"value": 10.4, "unit": "mm"}
